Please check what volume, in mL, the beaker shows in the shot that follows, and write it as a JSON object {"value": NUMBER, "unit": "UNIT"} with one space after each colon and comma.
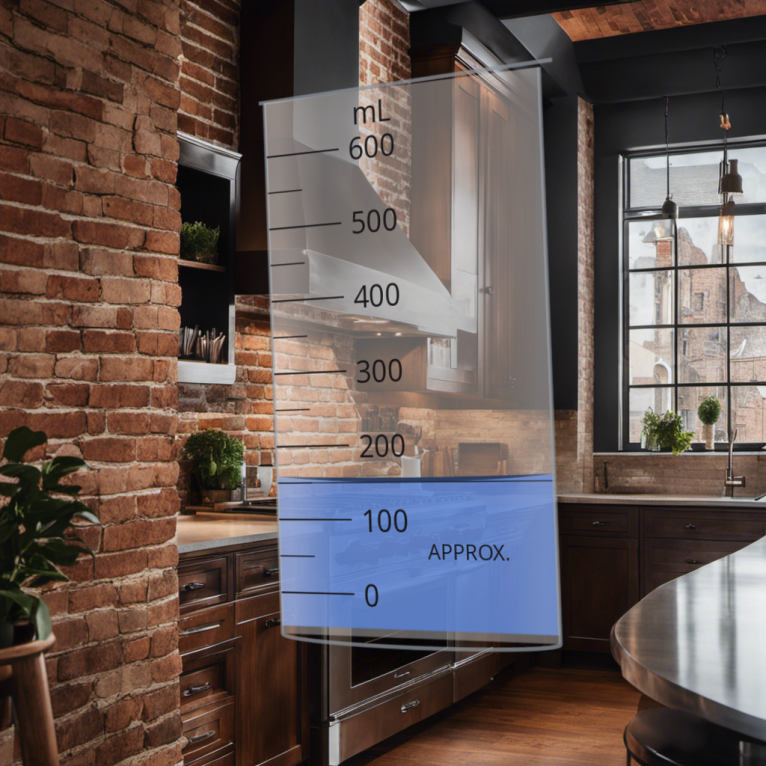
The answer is {"value": 150, "unit": "mL"}
